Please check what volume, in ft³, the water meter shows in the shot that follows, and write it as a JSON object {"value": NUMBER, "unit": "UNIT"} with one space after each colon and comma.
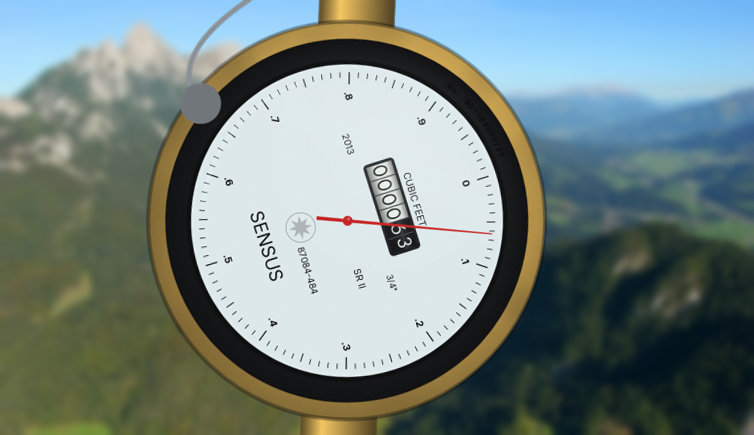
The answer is {"value": 63.06, "unit": "ft³"}
